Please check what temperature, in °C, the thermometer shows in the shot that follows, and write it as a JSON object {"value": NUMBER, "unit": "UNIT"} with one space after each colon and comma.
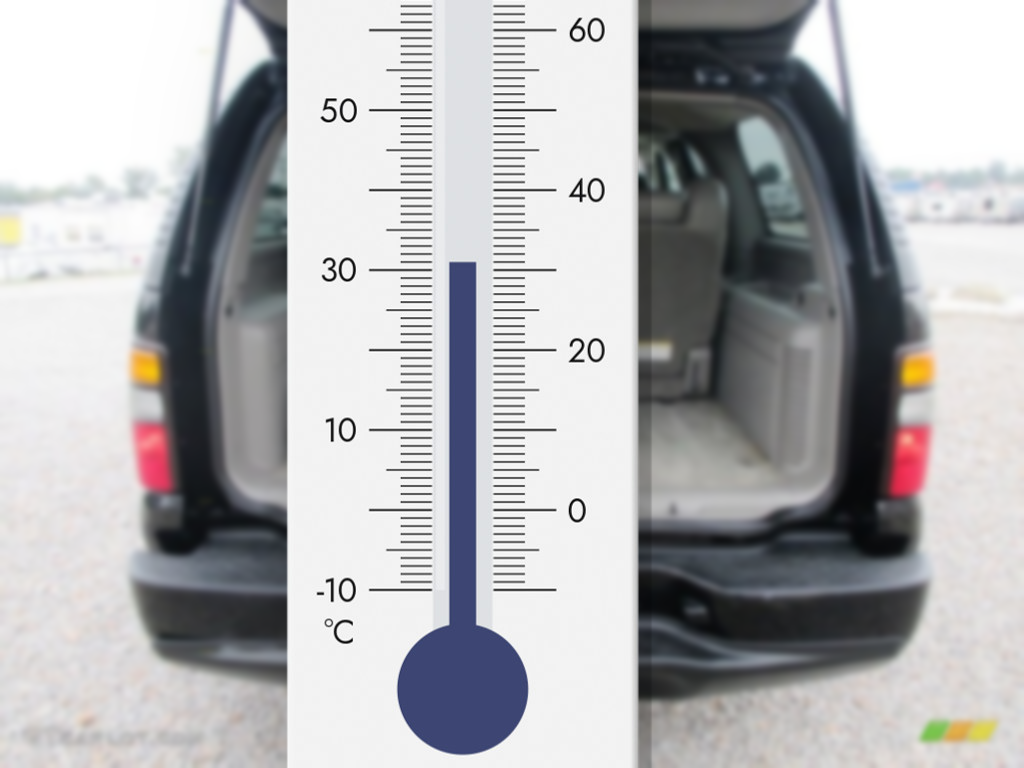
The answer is {"value": 31, "unit": "°C"}
